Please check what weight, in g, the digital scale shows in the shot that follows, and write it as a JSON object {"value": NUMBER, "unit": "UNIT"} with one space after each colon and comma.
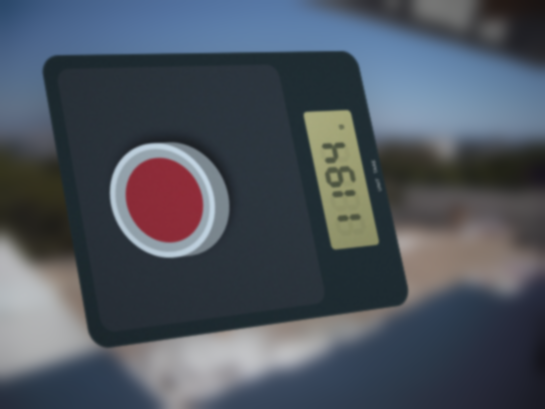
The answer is {"value": 1194, "unit": "g"}
